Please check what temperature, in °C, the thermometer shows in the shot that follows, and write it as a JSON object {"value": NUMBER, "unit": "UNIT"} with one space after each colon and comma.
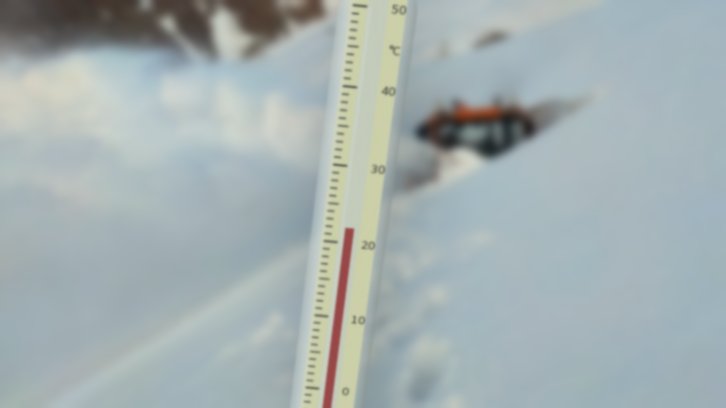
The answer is {"value": 22, "unit": "°C"}
